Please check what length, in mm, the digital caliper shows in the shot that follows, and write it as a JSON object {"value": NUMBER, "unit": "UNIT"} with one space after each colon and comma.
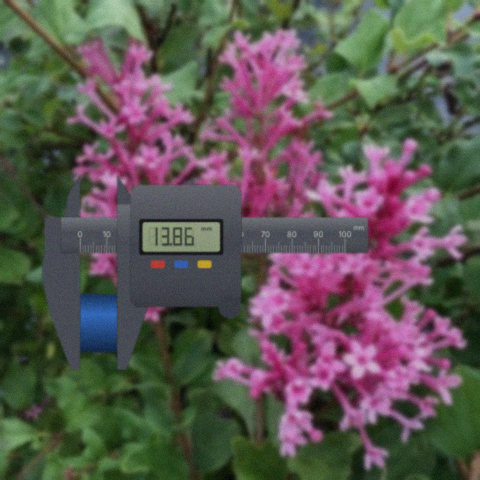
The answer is {"value": 13.86, "unit": "mm"}
